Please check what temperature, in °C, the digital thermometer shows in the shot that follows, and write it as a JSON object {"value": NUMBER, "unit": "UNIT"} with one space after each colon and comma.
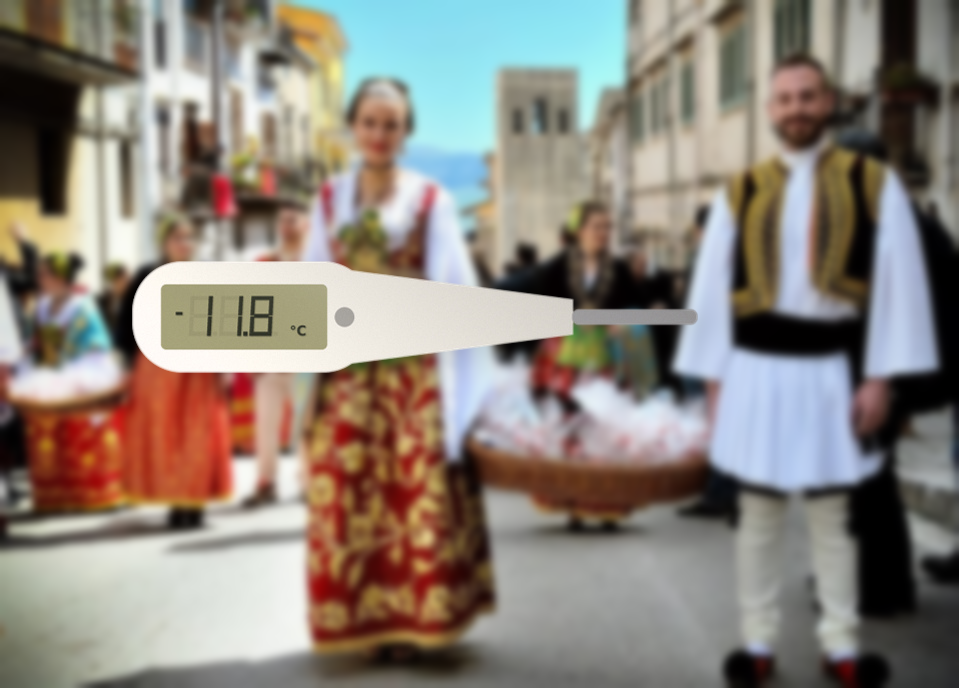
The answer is {"value": -11.8, "unit": "°C"}
